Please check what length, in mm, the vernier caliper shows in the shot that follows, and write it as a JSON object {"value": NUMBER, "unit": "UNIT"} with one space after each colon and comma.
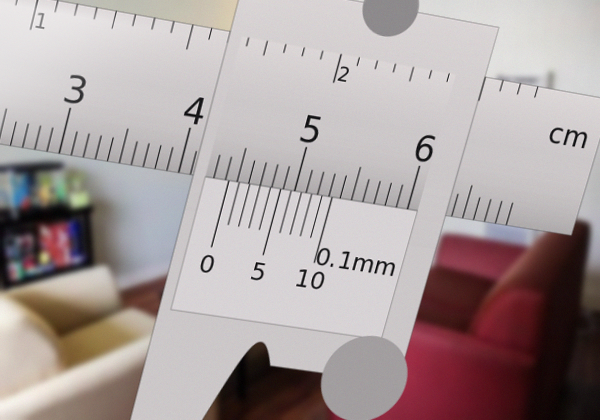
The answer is {"value": 44.3, "unit": "mm"}
